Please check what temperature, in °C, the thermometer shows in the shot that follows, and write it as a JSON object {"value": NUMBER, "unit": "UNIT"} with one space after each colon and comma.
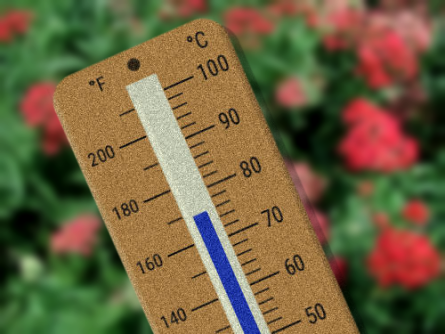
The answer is {"value": 76, "unit": "°C"}
